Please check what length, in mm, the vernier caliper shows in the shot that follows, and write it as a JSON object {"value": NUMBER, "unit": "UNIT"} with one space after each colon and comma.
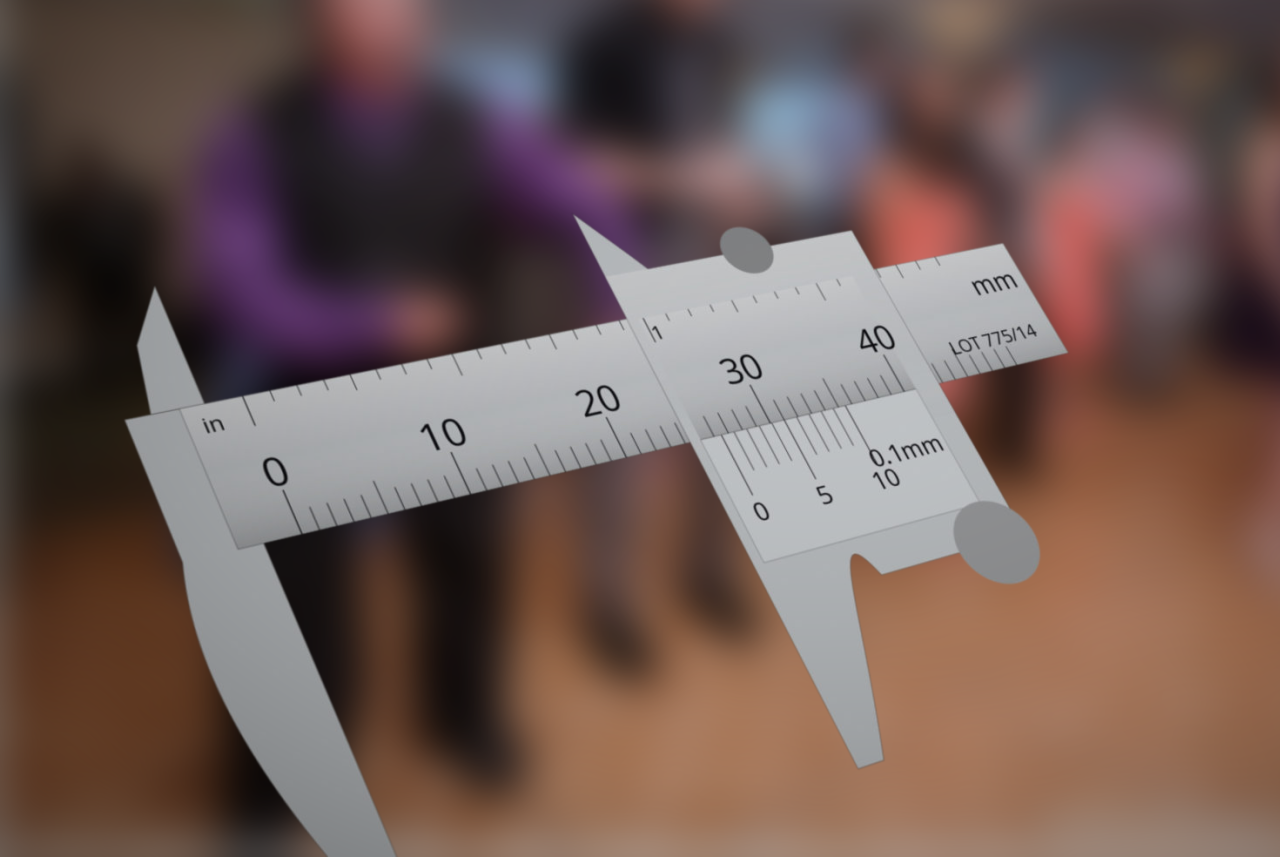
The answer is {"value": 26.5, "unit": "mm"}
